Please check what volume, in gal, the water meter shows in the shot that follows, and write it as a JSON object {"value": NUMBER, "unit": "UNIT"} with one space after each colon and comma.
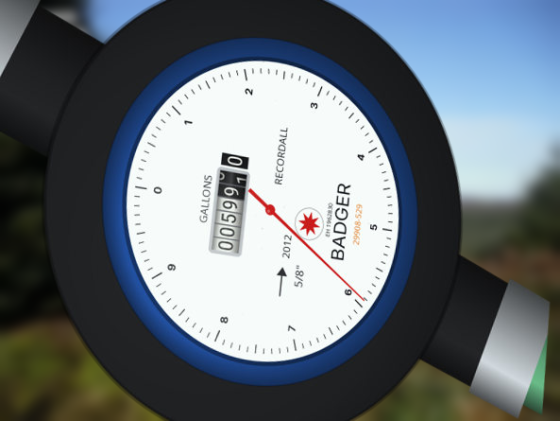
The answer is {"value": 59905.9, "unit": "gal"}
